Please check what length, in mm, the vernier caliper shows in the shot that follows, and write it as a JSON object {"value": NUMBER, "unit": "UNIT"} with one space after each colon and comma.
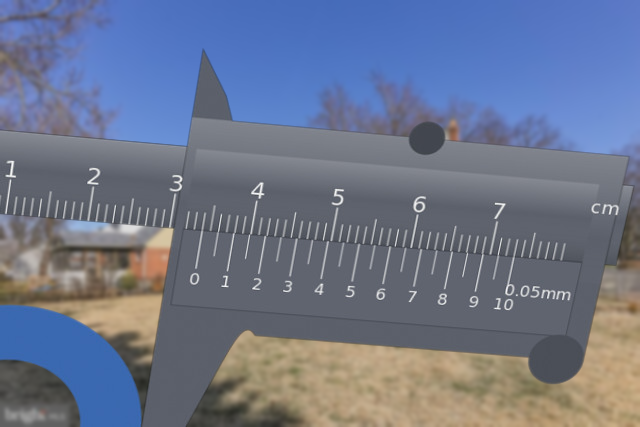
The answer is {"value": 34.0, "unit": "mm"}
